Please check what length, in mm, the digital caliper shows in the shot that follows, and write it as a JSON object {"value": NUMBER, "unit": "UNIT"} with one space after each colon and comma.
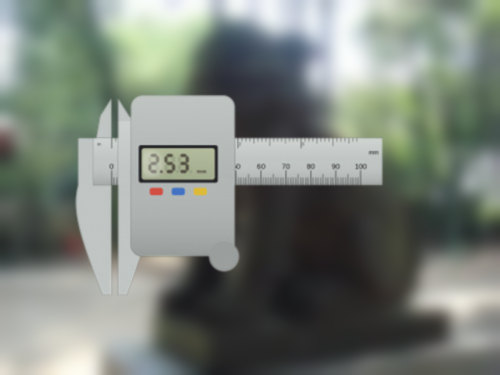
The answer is {"value": 2.53, "unit": "mm"}
